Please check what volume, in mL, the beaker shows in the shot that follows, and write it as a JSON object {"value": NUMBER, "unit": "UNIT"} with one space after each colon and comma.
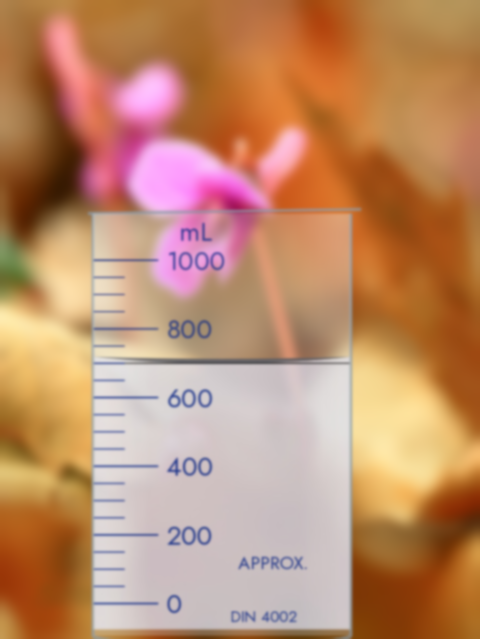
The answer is {"value": 700, "unit": "mL"}
